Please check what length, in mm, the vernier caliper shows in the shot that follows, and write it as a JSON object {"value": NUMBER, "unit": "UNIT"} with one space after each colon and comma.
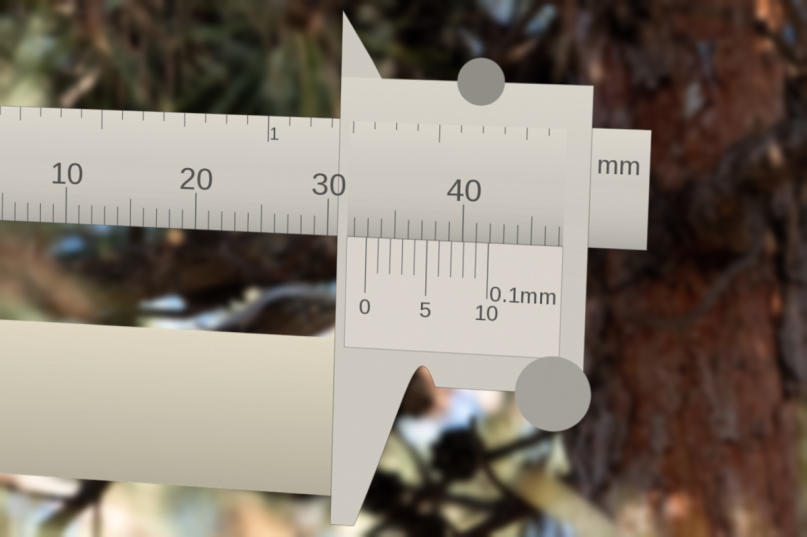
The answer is {"value": 32.9, "unit": "mm"}
